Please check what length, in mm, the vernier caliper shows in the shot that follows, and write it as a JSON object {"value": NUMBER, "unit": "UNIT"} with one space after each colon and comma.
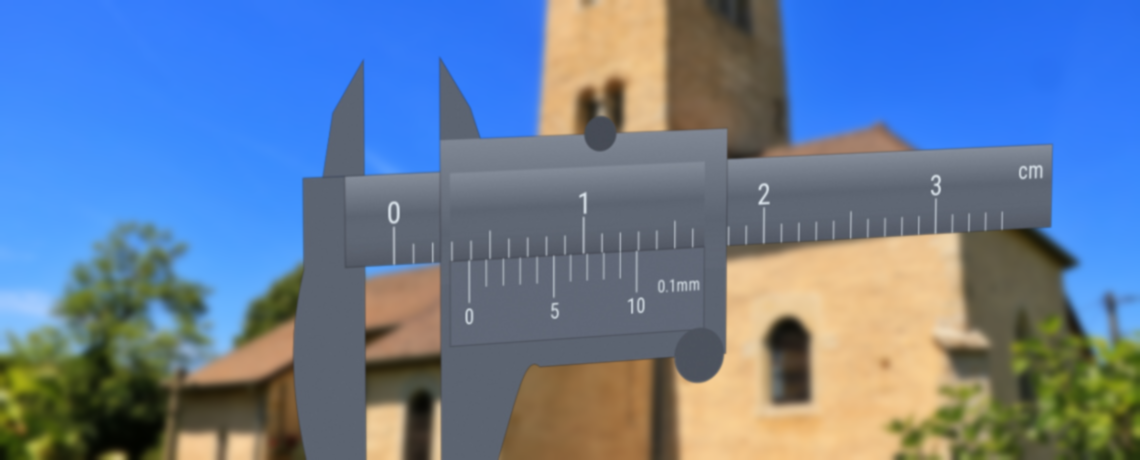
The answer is {"value": 3.9, "unit": "mm"}
